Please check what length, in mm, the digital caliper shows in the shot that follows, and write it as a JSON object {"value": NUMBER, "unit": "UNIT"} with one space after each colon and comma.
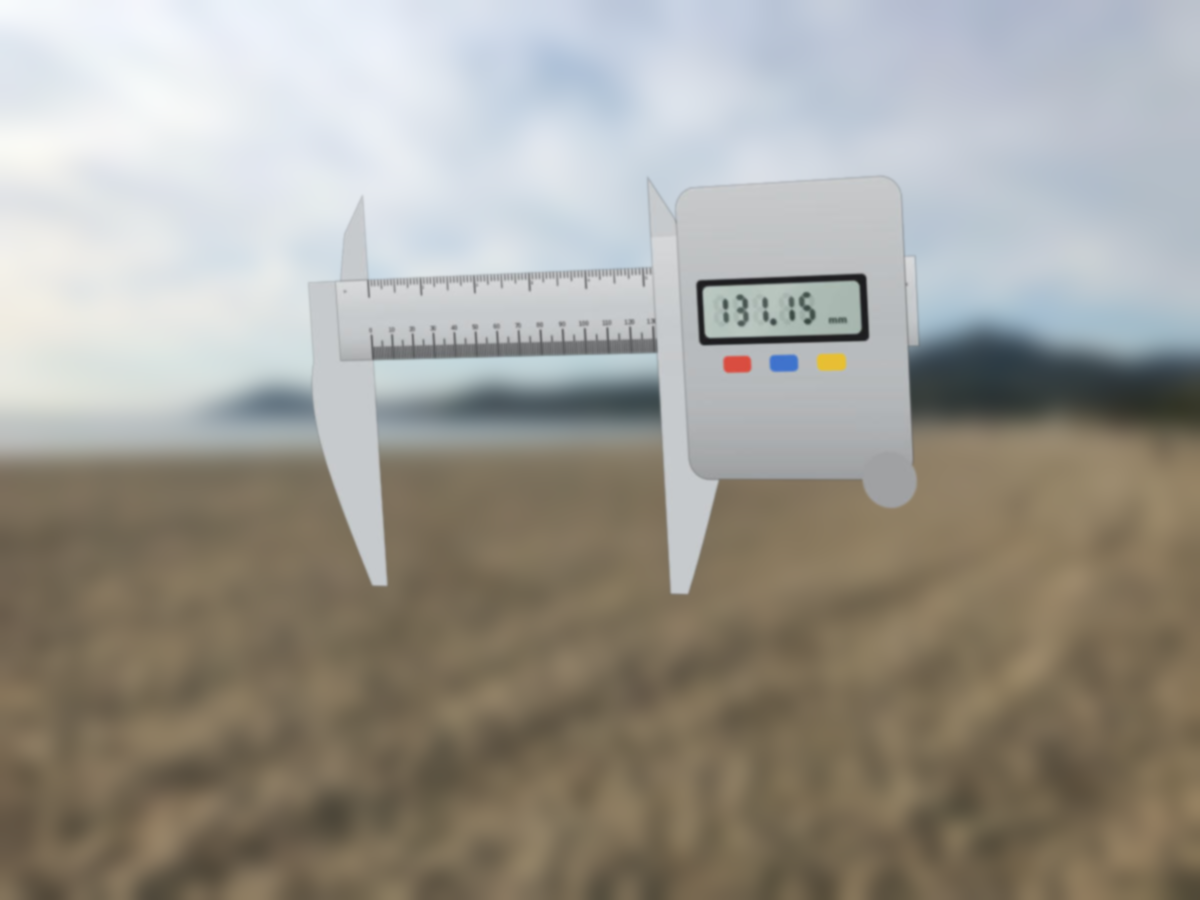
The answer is {"value": 131.15, "unit": "mm"}
